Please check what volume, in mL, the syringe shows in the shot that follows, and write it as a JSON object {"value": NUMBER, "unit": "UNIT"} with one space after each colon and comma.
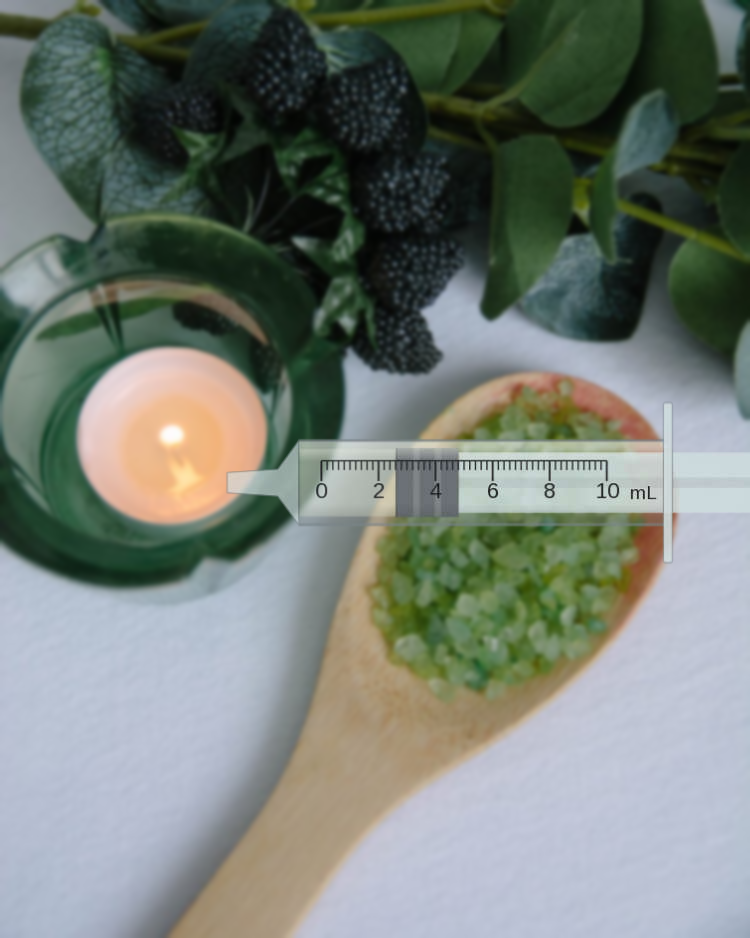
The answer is {"value": 2.6, "unit": "mL"}
